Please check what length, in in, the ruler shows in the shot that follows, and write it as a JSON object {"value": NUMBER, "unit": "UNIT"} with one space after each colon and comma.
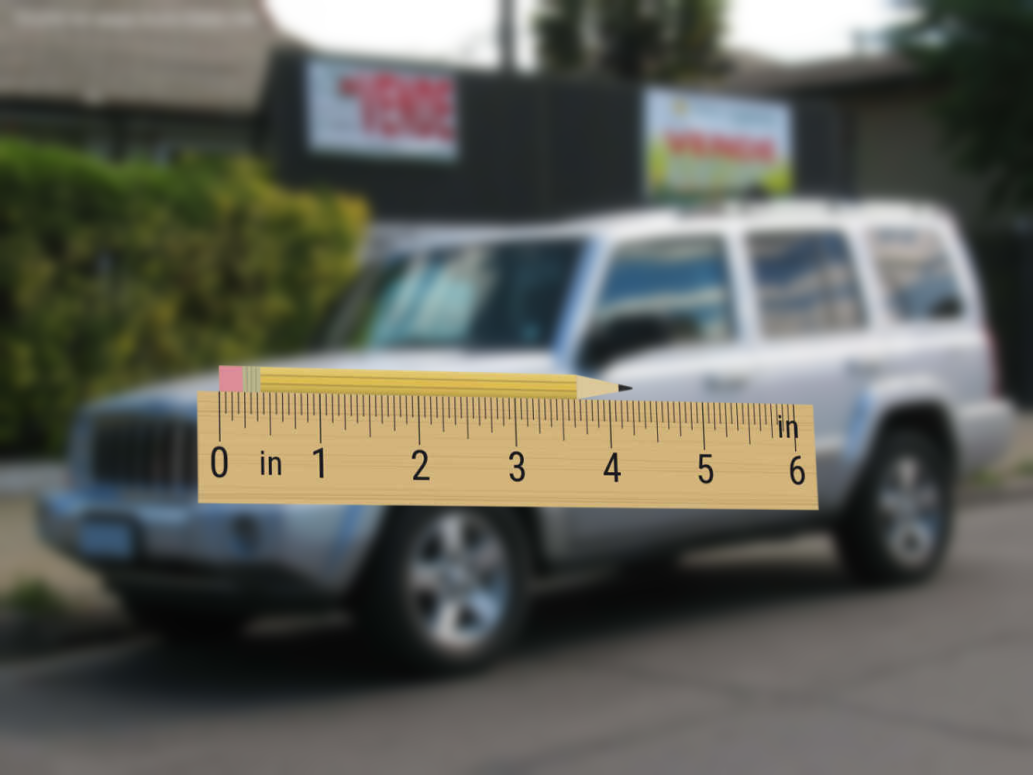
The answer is {"value": 4.25, "unit": "in"}
